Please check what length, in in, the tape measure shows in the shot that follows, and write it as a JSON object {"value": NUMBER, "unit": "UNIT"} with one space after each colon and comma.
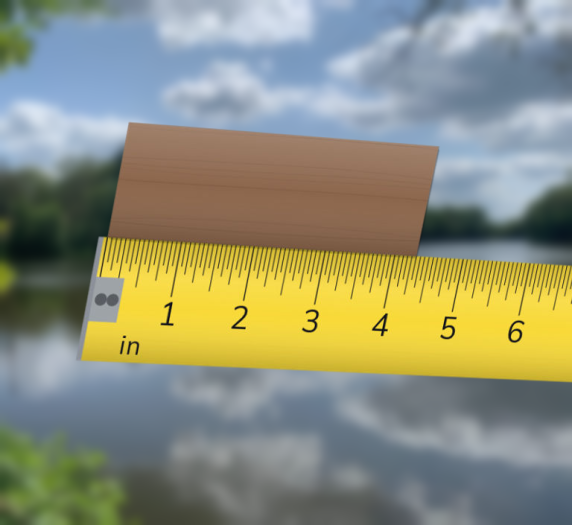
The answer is {"value": 4.3125, "unit": "in"}
